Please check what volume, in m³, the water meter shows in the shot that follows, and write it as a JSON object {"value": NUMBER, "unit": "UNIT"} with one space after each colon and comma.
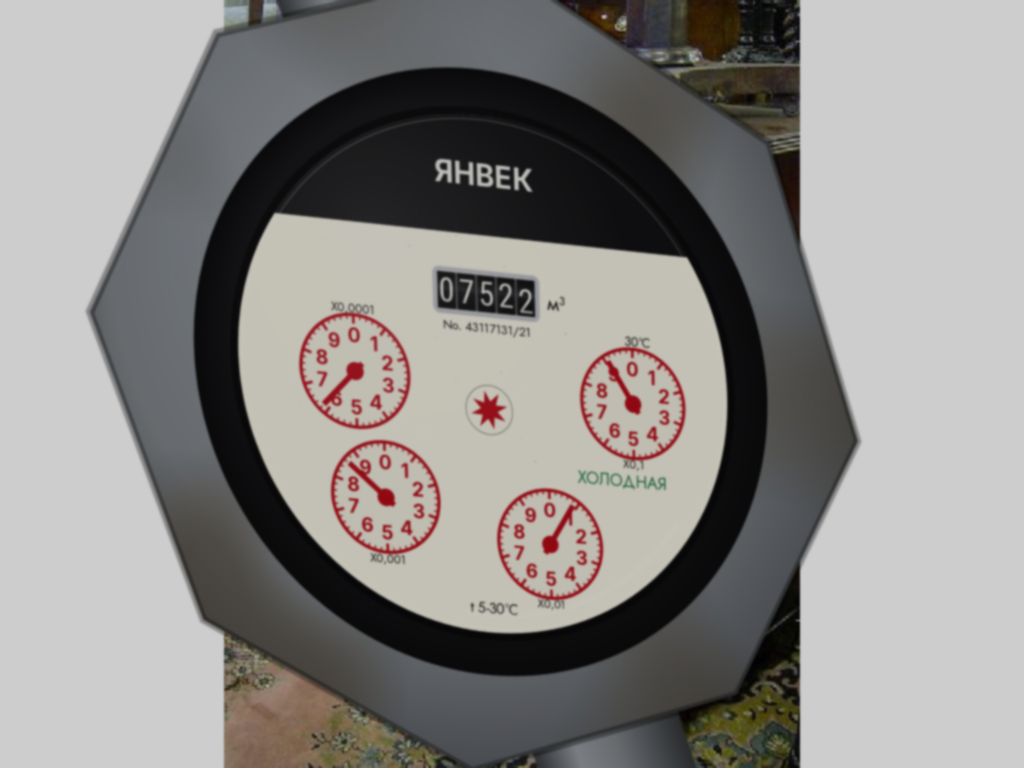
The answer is {"value": 7521.9086, "unit": "m³"}
